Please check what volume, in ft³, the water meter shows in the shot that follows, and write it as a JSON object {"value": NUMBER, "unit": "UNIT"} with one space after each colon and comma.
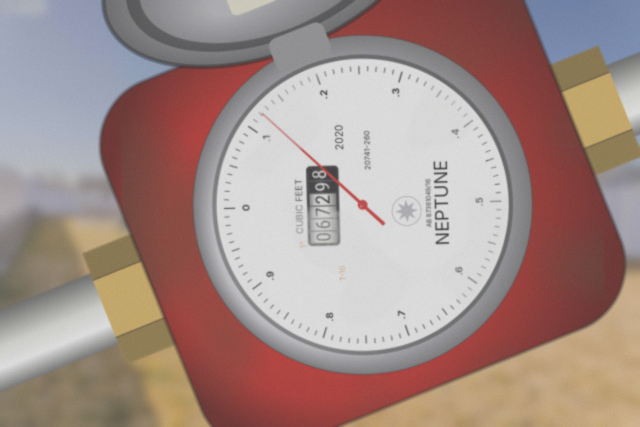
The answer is {"value": 67298.12, "unit": "ft³"}
